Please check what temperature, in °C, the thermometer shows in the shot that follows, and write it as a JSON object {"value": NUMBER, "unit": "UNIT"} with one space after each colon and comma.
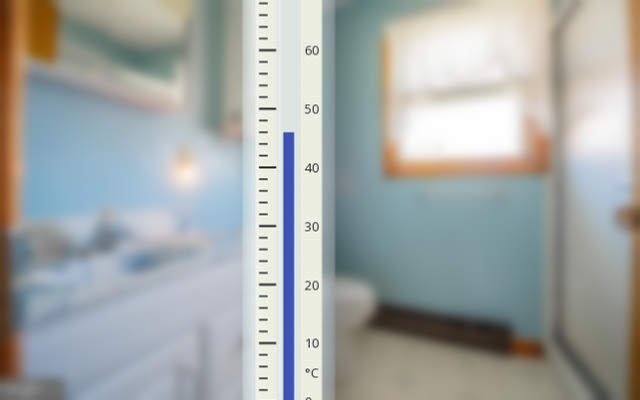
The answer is {"value": 46, "unit": "°C"}
